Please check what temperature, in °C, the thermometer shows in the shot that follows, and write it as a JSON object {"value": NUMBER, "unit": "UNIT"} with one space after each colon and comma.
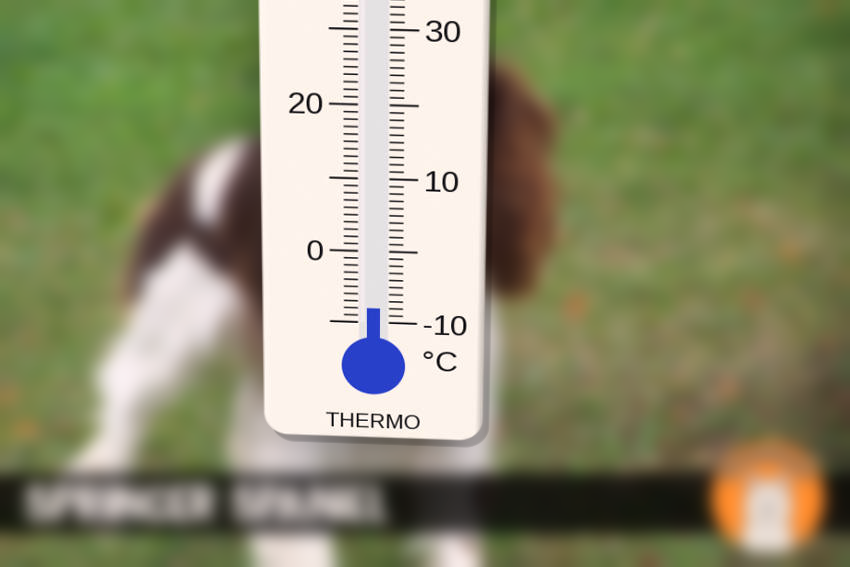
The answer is {"value": -8, "unit": "°C"}
